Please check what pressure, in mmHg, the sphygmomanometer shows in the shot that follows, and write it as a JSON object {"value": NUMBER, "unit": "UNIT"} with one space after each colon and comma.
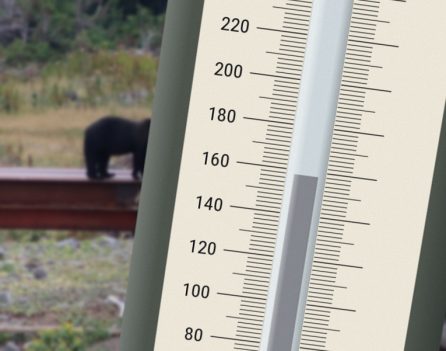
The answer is {"value": 158, "unit": "mmHg"}
